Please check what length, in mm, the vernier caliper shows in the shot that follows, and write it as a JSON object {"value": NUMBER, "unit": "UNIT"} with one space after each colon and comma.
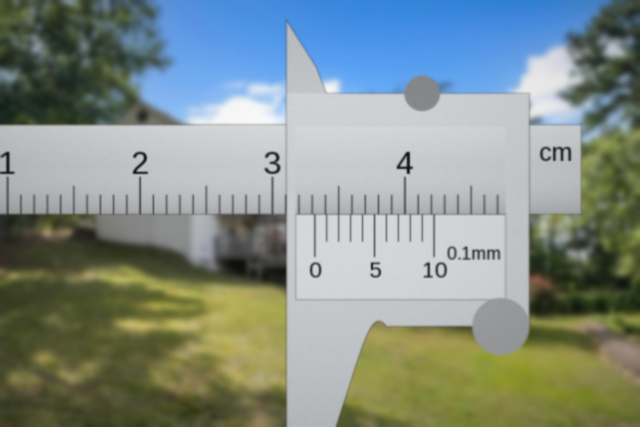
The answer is {"value": 33.2, "unit": "mm"}
